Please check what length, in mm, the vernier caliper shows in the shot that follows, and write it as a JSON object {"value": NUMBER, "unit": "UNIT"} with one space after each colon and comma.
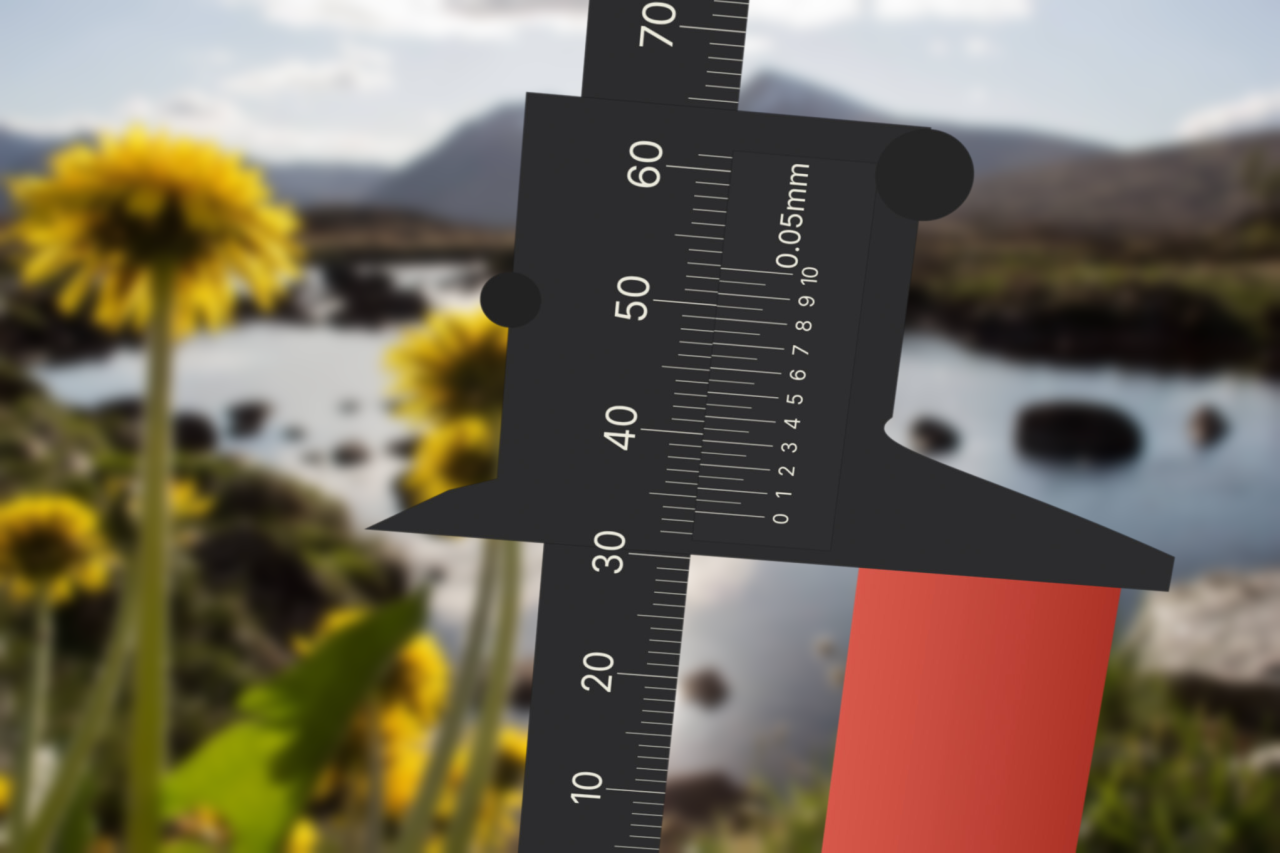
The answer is {"value": 33.8, "unit": "mm"}
